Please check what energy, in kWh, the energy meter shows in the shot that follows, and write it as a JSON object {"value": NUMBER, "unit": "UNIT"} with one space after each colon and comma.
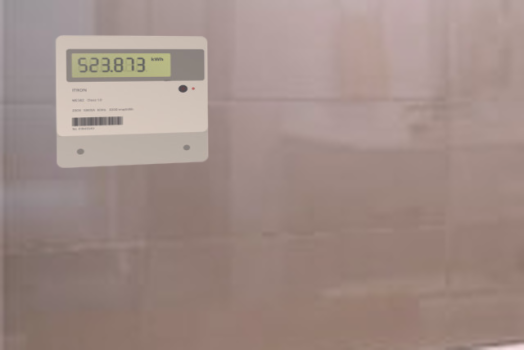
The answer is {"value": 523.873, "unit": "kWh"}
